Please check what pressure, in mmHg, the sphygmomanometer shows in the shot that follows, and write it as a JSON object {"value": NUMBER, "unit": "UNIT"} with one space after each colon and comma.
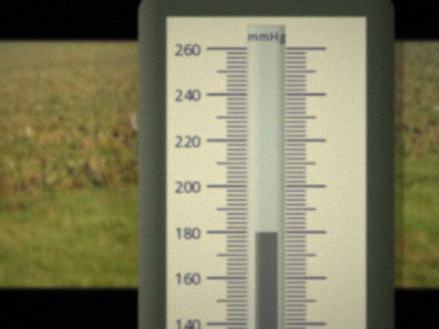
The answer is {"value": 180, "unit": "mmHg"}
